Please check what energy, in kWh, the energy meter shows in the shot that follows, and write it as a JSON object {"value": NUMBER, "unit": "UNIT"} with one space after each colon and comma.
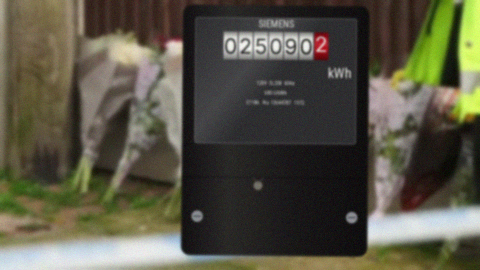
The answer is {"value": 25090.2, "unit": "kWh"}
